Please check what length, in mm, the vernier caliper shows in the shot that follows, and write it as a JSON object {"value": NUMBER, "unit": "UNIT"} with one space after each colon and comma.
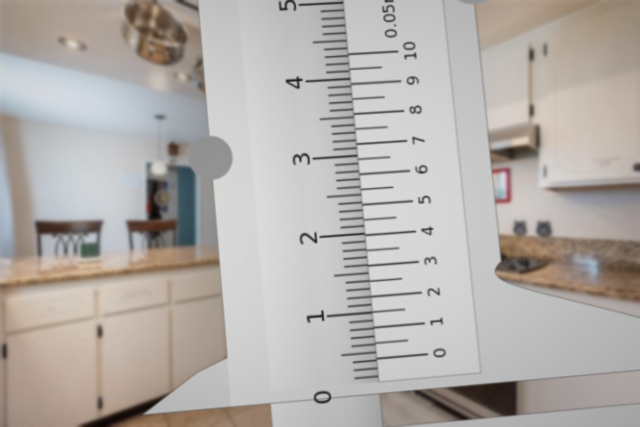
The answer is {"value": 4.2, "unit": "mm"}
